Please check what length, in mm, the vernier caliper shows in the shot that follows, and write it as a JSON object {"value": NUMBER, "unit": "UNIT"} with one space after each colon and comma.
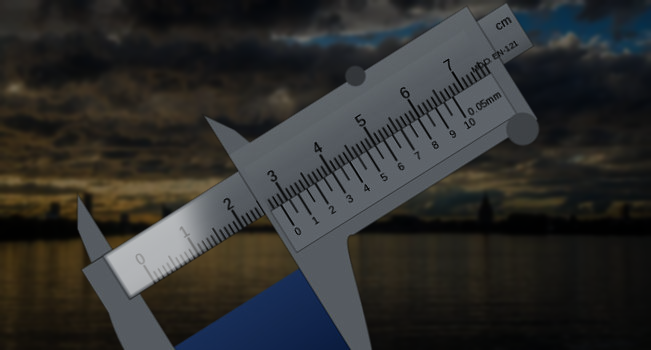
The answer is {"value": 28.5, "unit": "mm"}
